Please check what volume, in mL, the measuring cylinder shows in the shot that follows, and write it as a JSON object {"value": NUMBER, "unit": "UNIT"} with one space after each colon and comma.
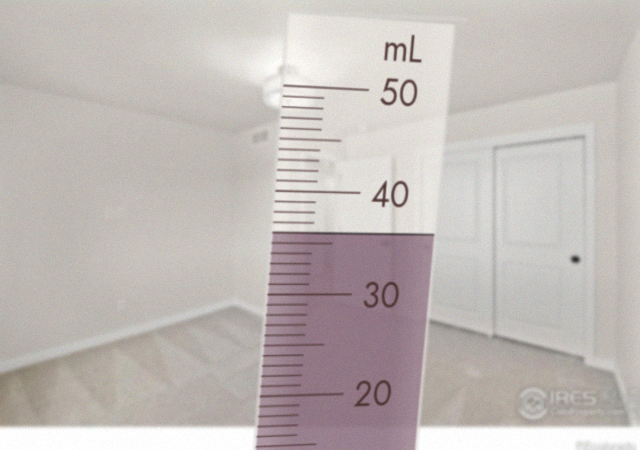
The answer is {"value": 36, "unit": "mL"}
